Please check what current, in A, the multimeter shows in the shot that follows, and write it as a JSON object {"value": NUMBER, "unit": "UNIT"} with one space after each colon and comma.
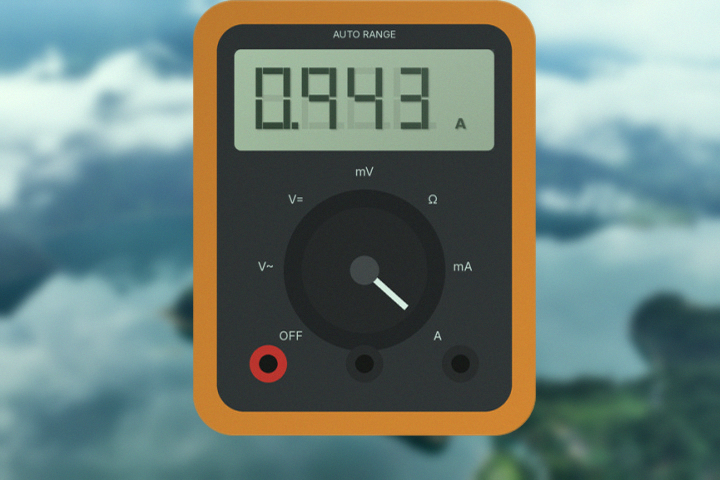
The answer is {"value": 0.943, "unit": "A"}
